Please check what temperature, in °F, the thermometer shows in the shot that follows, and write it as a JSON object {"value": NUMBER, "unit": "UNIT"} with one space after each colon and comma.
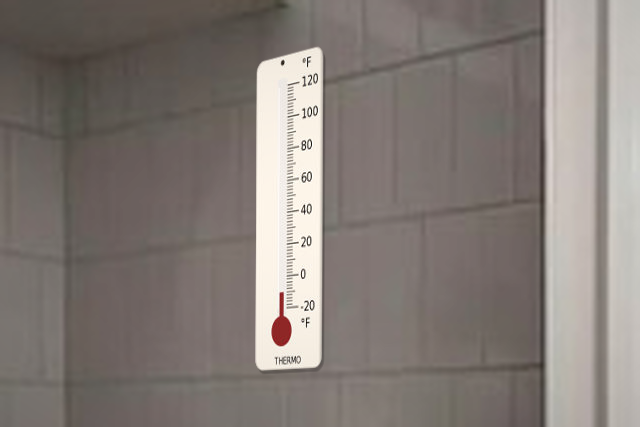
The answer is {"value": -10, "unit": "°F"}
